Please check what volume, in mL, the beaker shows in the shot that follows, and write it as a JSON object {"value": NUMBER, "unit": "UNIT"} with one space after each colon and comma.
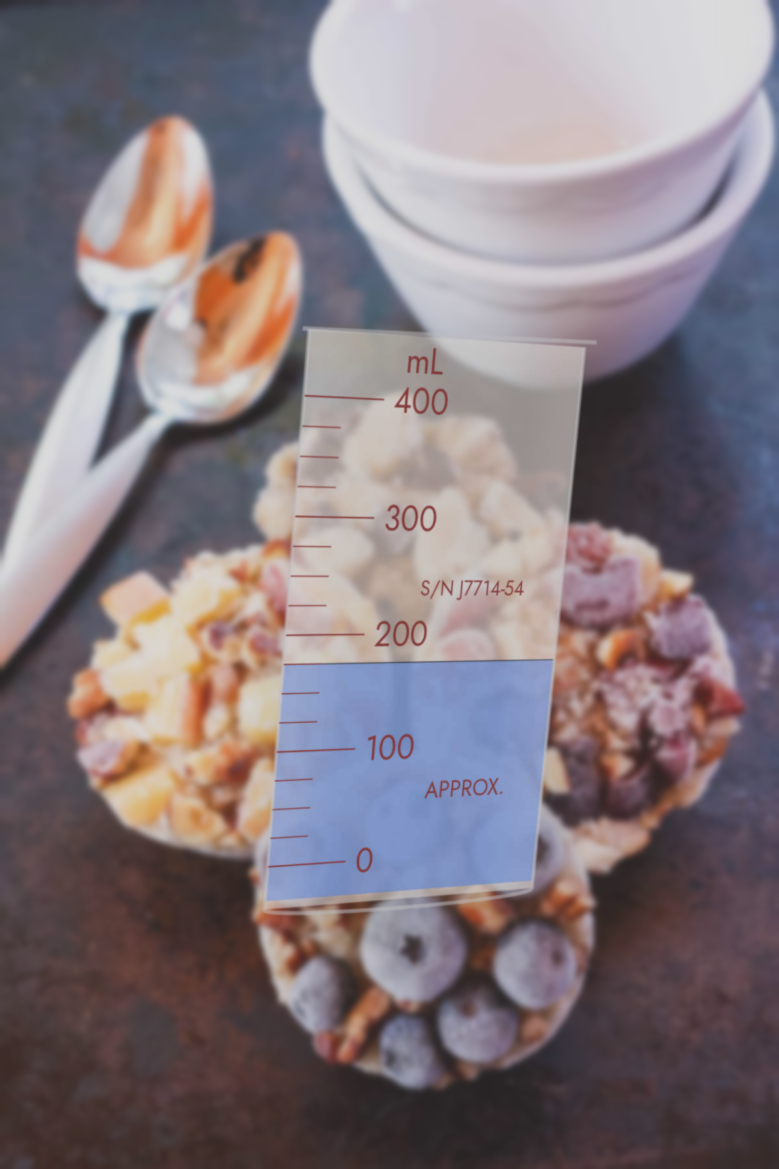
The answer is {"value": 175, "unit": "mL"}
